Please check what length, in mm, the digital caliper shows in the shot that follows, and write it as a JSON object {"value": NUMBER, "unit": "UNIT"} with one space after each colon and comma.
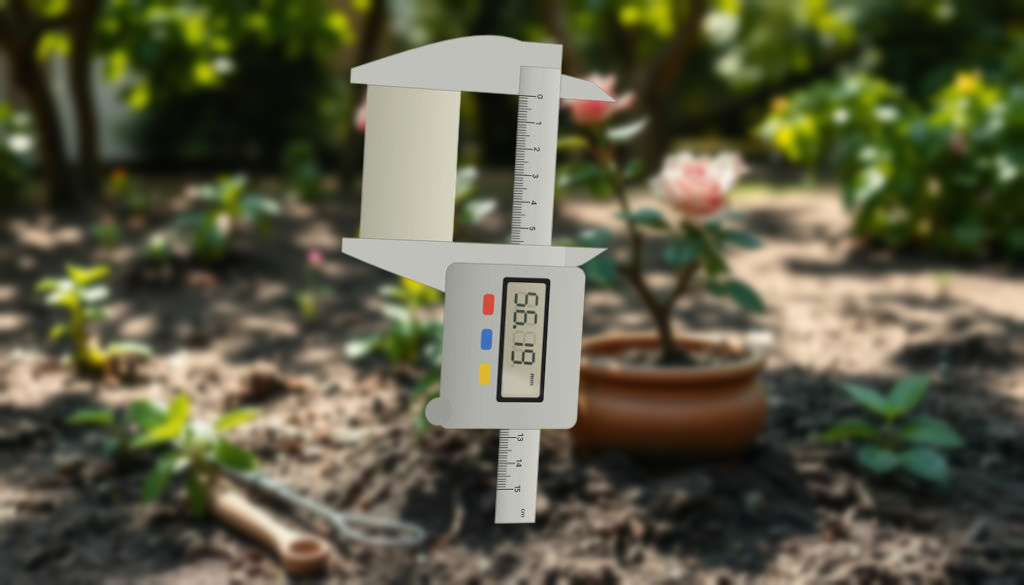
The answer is {"value": 56.19, "unit": "mm"}
